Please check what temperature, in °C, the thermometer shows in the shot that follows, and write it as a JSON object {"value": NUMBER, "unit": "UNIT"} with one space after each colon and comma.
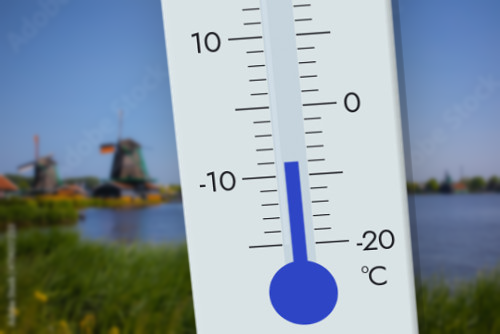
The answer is {"value": -8, "unit": "°C"}
